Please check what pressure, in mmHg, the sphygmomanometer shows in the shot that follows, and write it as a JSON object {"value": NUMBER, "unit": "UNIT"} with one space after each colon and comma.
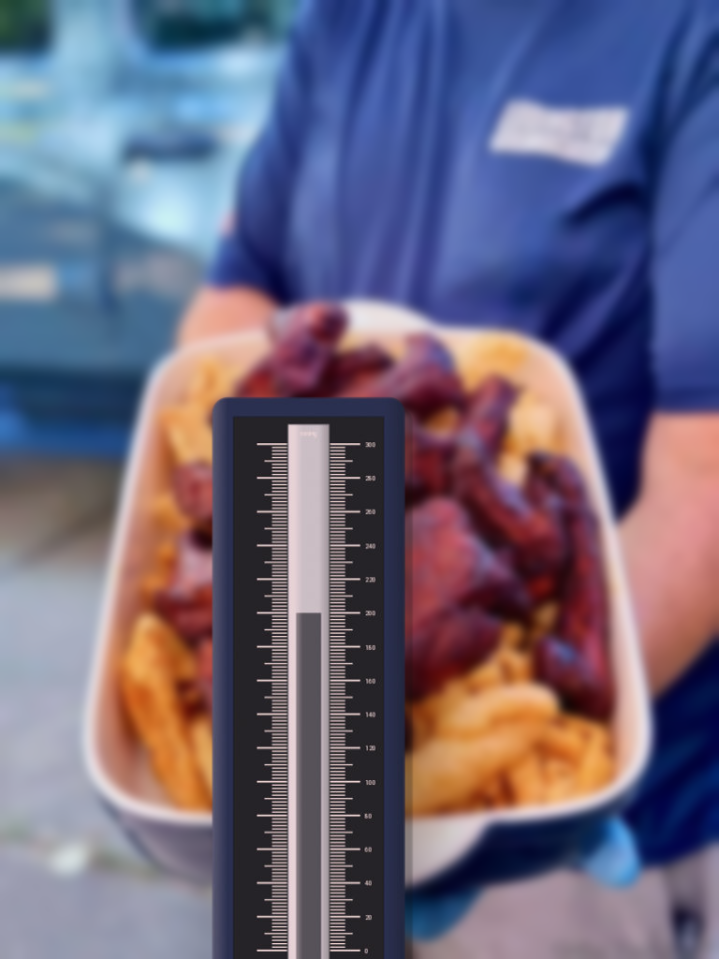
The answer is {"value": 200, "unit": "mmHg"}
